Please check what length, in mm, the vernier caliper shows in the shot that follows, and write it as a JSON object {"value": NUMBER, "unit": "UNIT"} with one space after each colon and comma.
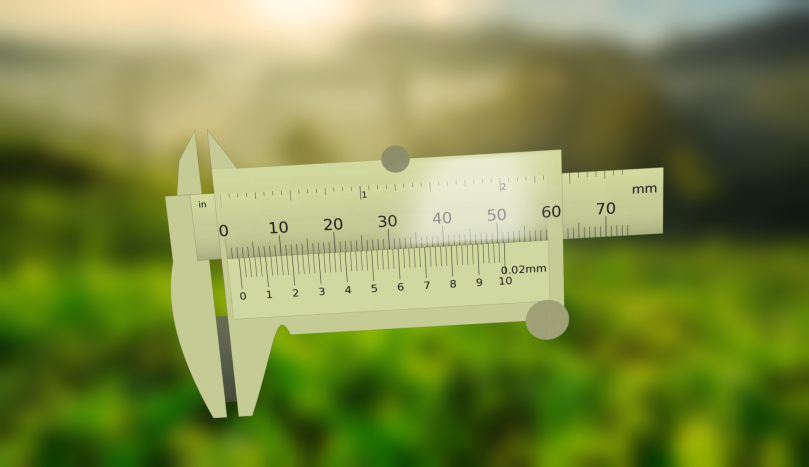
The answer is {"value": 2.2, "unit": "mm"}
